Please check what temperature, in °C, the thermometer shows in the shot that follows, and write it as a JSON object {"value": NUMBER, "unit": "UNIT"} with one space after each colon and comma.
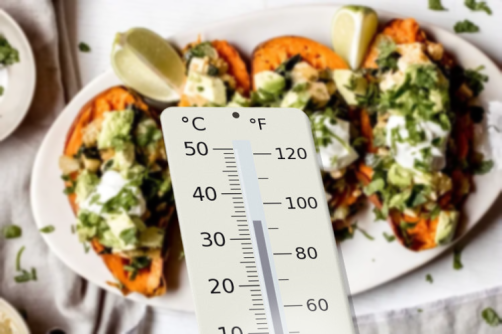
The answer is {"value": 34, "unit": "°C"}
